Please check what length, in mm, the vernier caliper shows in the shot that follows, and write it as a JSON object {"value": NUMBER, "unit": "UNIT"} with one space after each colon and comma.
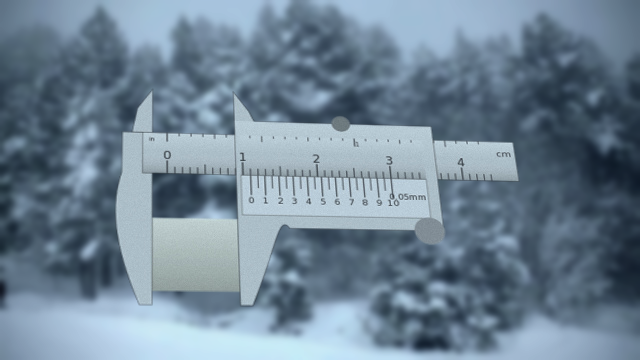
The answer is {"value": 11.0, "unit": "mm"}
